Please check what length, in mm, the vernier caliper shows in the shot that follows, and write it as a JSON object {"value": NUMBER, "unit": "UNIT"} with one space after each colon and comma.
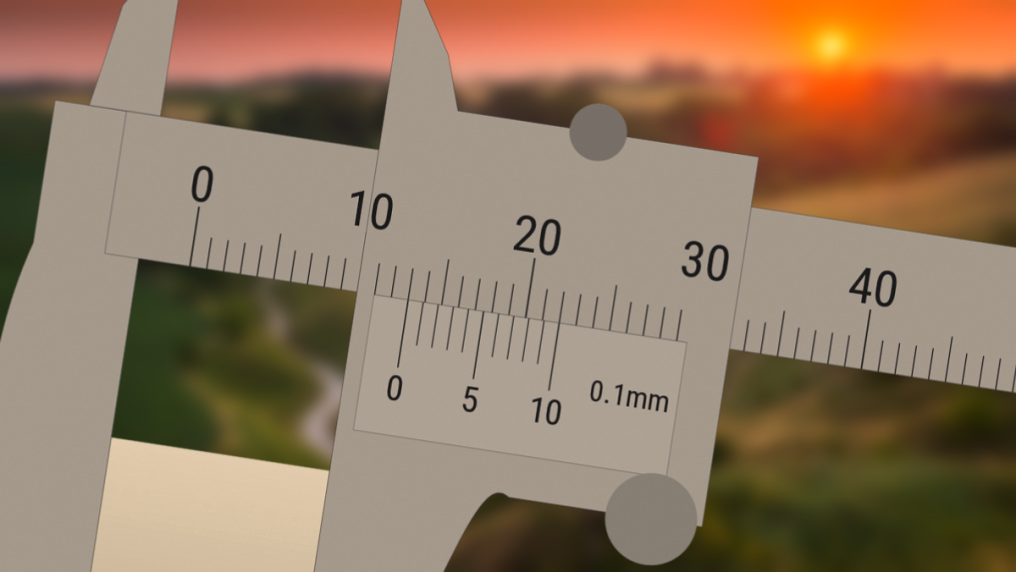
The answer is {"value": 13.0, "unit": "mm"}
